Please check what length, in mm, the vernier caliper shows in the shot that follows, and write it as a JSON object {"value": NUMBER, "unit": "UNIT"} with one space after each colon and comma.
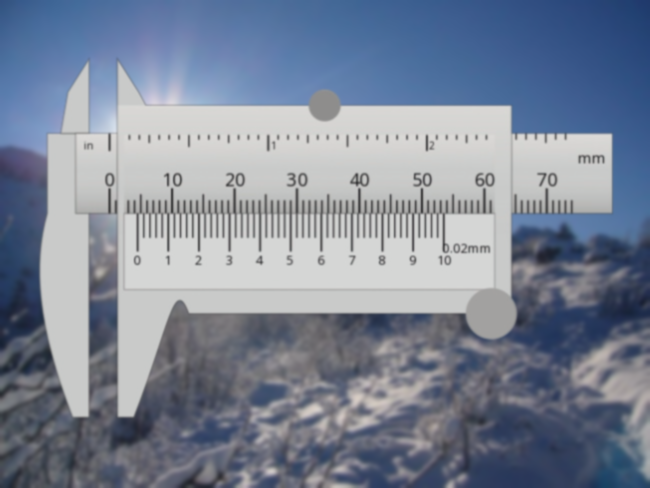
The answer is {"value": 4.5, "unit": "mm"}
